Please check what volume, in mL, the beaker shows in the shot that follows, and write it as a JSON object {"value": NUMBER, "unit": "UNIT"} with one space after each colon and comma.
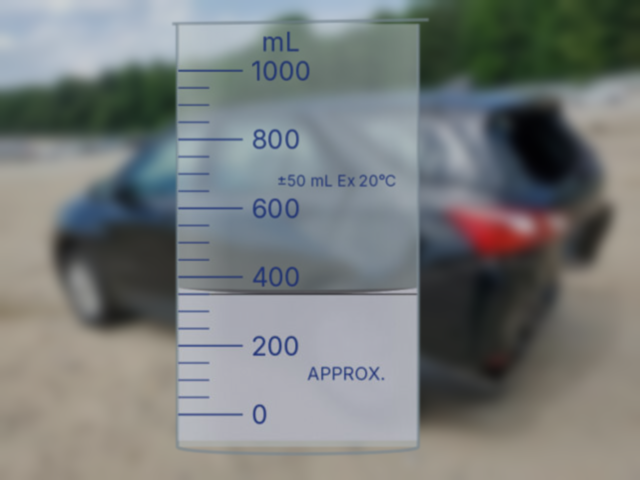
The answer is {"value": 350, "unit": "mL"}
